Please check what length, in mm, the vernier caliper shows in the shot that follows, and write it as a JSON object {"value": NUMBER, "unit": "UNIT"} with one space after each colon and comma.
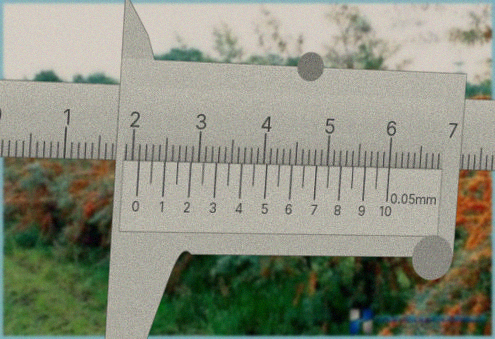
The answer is {"value": 21.0, "unit": "mm"}
